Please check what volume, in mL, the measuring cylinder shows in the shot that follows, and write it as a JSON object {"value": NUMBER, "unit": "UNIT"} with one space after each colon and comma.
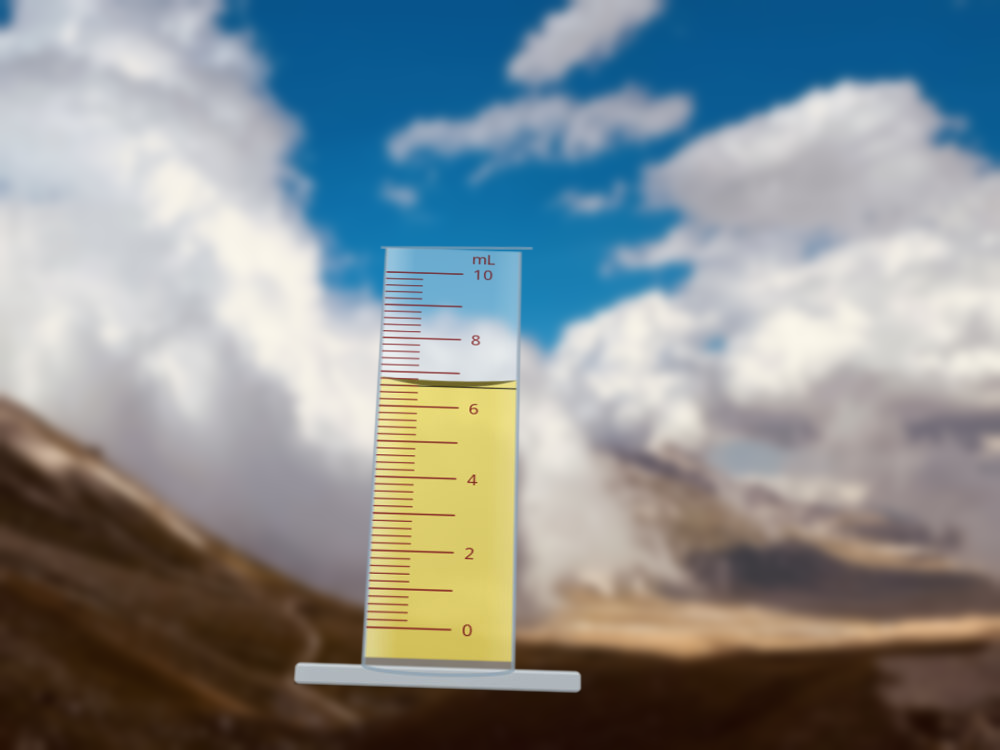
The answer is {"value": 6.6, "unit": "mL"}
